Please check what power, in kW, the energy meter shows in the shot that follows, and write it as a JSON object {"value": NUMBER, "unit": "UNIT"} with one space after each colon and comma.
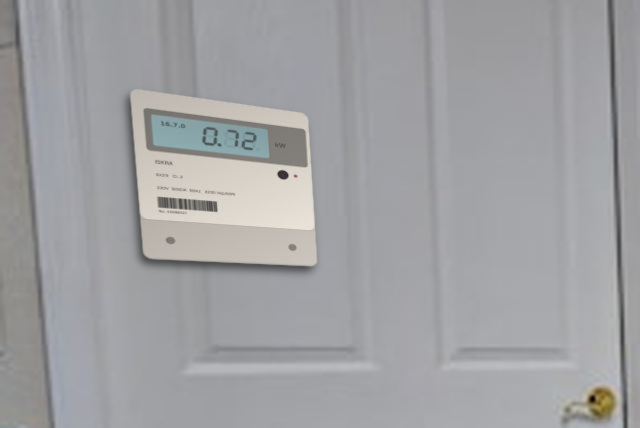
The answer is {"value": 0.72, "unit": "kW"}
